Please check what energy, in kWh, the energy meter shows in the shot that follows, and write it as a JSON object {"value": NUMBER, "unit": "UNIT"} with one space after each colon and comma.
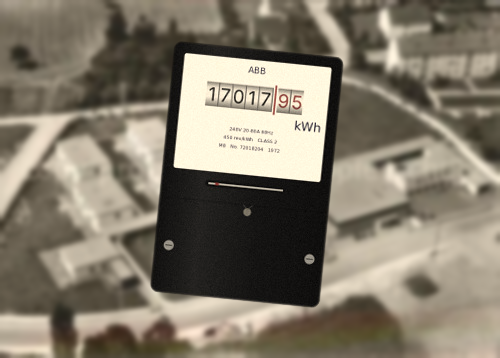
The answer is {"value": 17017.95, "unit": "kWh"}
